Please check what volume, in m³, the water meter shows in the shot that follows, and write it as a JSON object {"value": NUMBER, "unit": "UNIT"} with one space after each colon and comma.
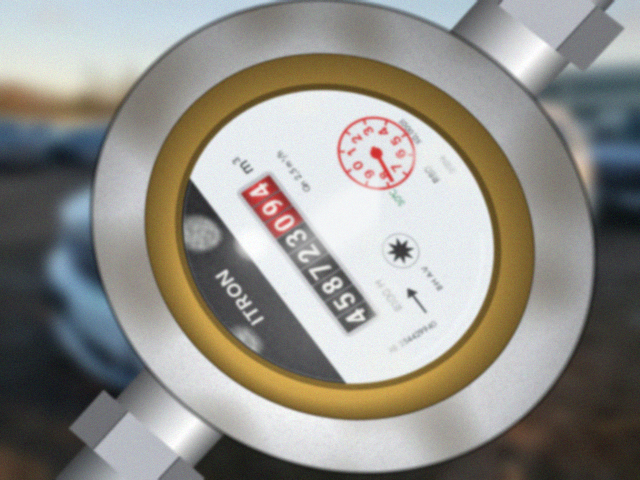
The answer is {"value": 458723.0947, "unit": "m³"}
